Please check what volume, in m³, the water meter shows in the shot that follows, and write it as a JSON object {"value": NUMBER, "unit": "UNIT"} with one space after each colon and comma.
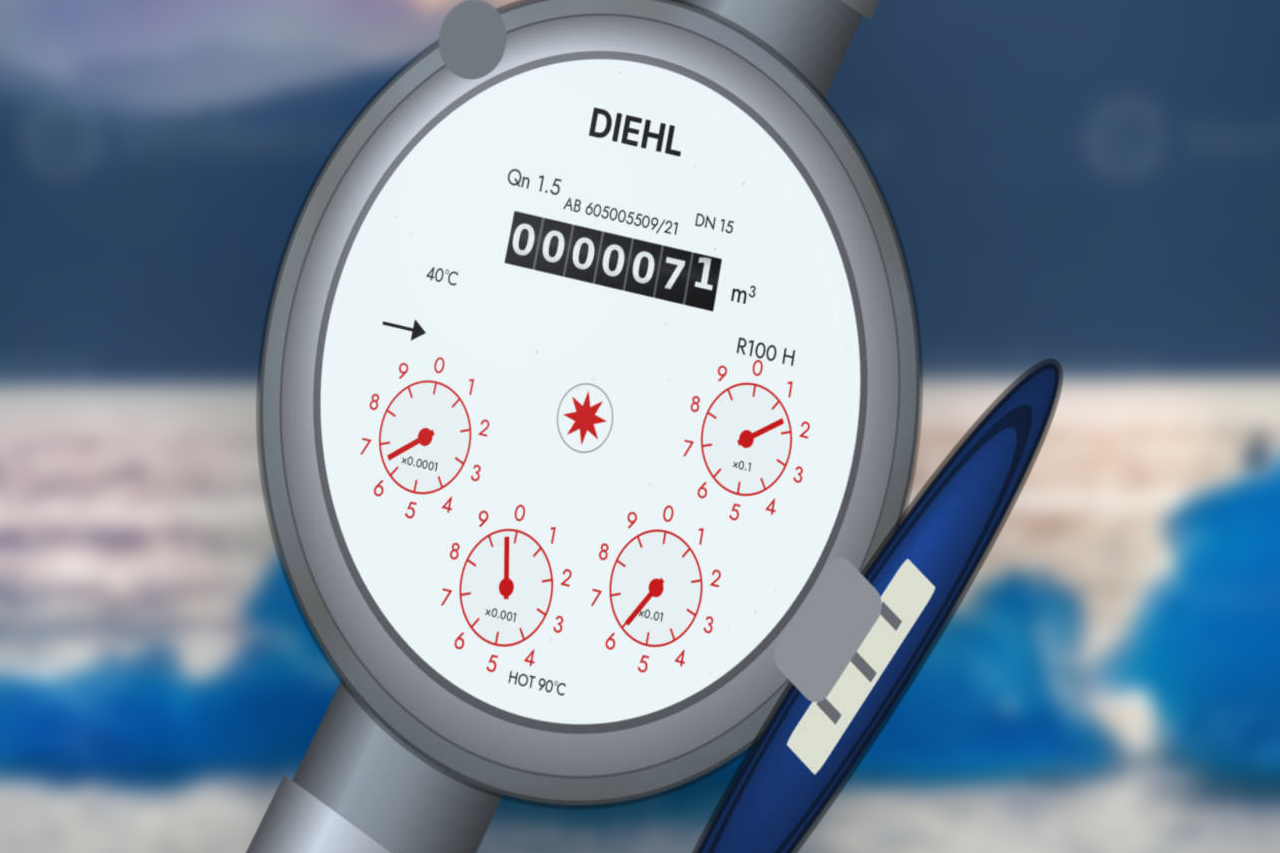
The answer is {"value": 71.1596, "unit": "m³"}
